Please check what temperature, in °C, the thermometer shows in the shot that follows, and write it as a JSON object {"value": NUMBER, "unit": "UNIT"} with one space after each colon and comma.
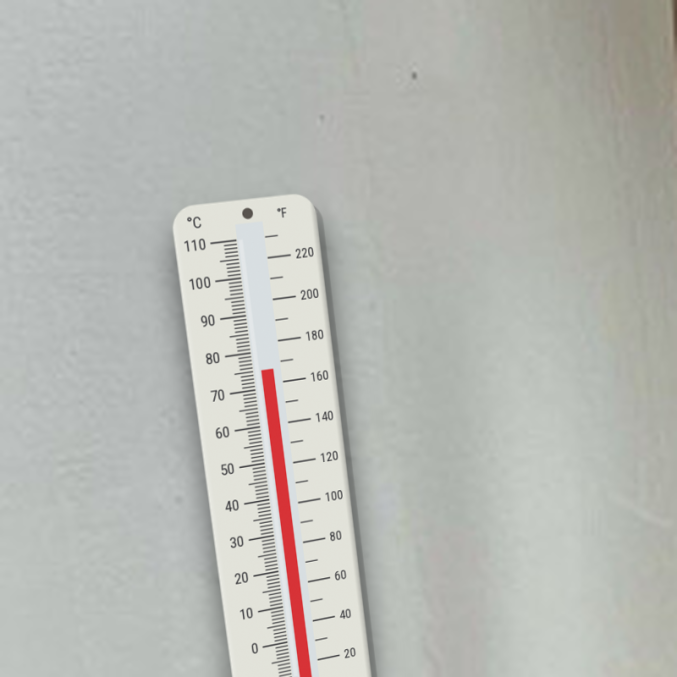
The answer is {"value": 75, "unit": "°C"}
